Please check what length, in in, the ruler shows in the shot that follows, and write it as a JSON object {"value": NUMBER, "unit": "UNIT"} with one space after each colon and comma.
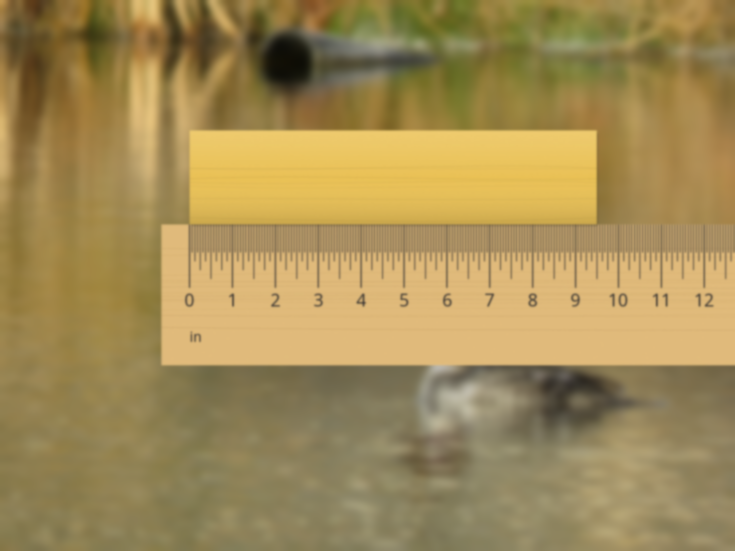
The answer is {"value": 9.5, "unit": "in"}
